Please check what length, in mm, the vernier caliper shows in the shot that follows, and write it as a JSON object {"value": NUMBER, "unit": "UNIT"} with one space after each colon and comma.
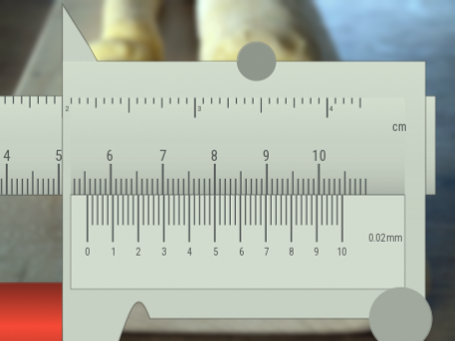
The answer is {"value": 55.5, "unit": "mm"}
